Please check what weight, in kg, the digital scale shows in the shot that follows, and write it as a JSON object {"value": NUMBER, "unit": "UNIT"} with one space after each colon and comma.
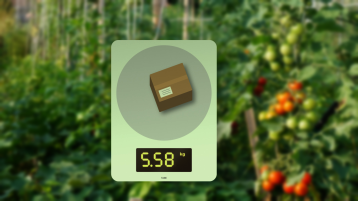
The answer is {"value": 5.58, "unit": "kg"}
